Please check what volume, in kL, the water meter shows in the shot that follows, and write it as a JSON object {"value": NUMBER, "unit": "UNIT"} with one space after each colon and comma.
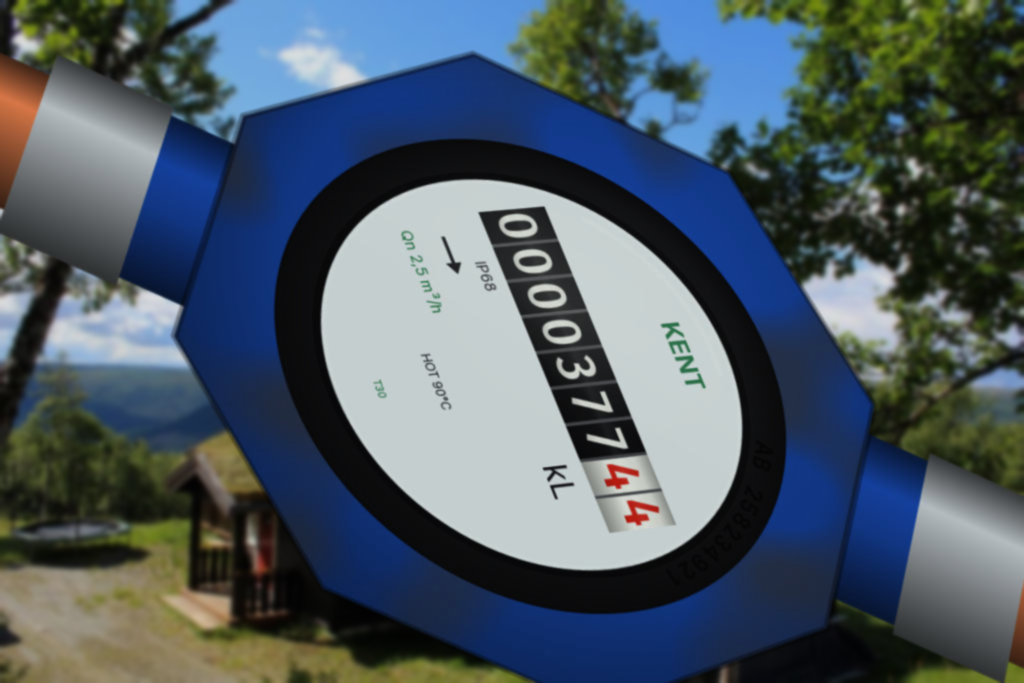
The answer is {"value": 377.44, "unit": "kL"}
